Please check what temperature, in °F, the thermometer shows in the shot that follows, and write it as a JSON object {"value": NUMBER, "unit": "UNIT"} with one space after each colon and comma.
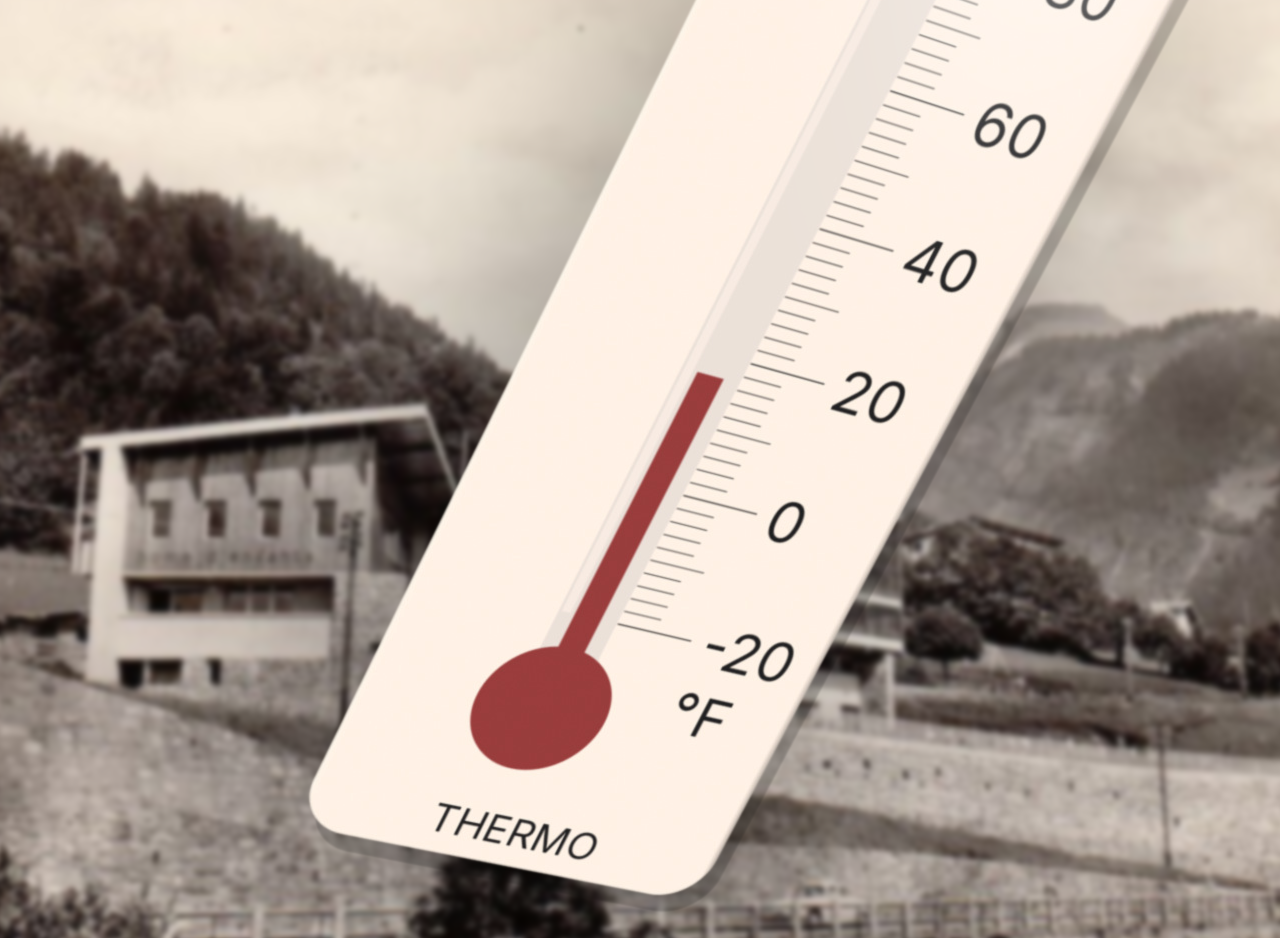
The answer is {"value": 17, "unit": "°F"}
